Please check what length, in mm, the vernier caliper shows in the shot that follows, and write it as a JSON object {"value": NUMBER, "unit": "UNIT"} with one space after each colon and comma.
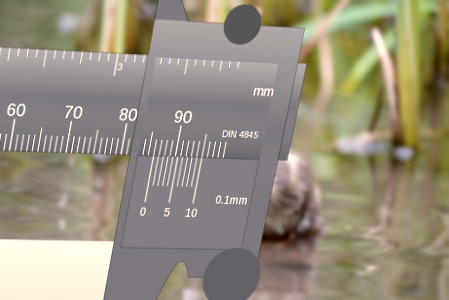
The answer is {"value": 86.0, "unit": "mm"}
